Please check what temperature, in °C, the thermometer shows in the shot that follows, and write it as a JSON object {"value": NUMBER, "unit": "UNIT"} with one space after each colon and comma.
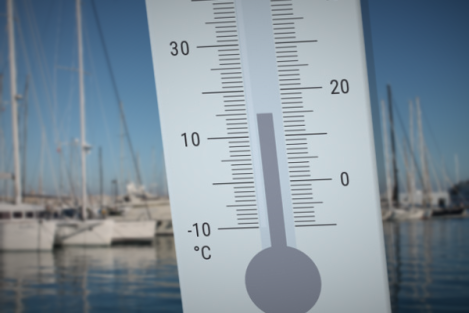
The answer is {"value": 15, "unit": "°C"}
